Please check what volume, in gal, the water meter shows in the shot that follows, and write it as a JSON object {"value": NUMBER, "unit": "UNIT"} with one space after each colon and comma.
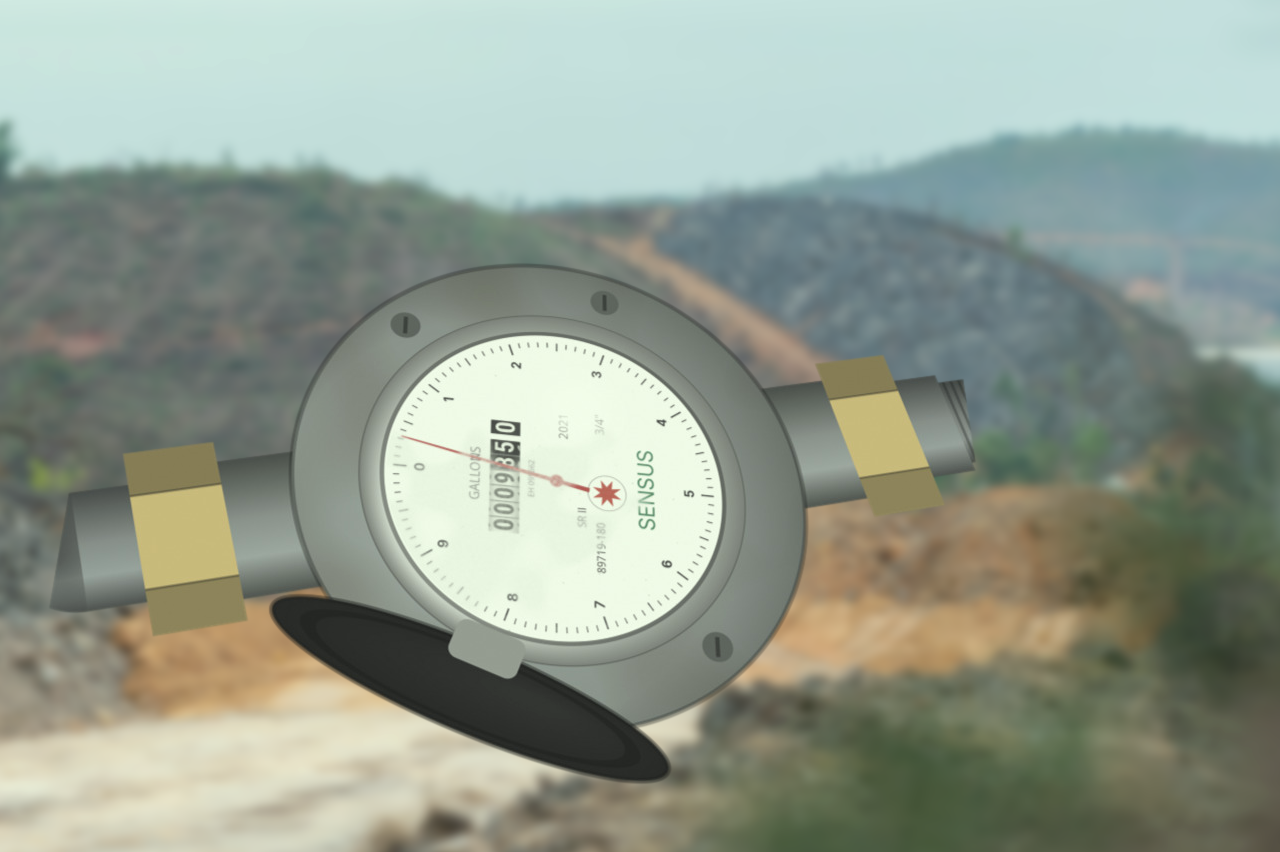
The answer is {"value": 9850.3, "unit": "gal"}
